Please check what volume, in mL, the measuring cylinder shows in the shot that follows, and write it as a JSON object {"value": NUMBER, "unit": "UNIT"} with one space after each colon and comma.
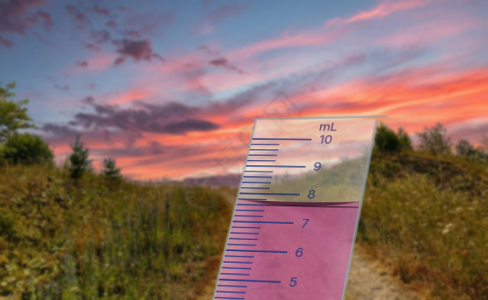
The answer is {"value": 7.6, "unit": "mL"}
